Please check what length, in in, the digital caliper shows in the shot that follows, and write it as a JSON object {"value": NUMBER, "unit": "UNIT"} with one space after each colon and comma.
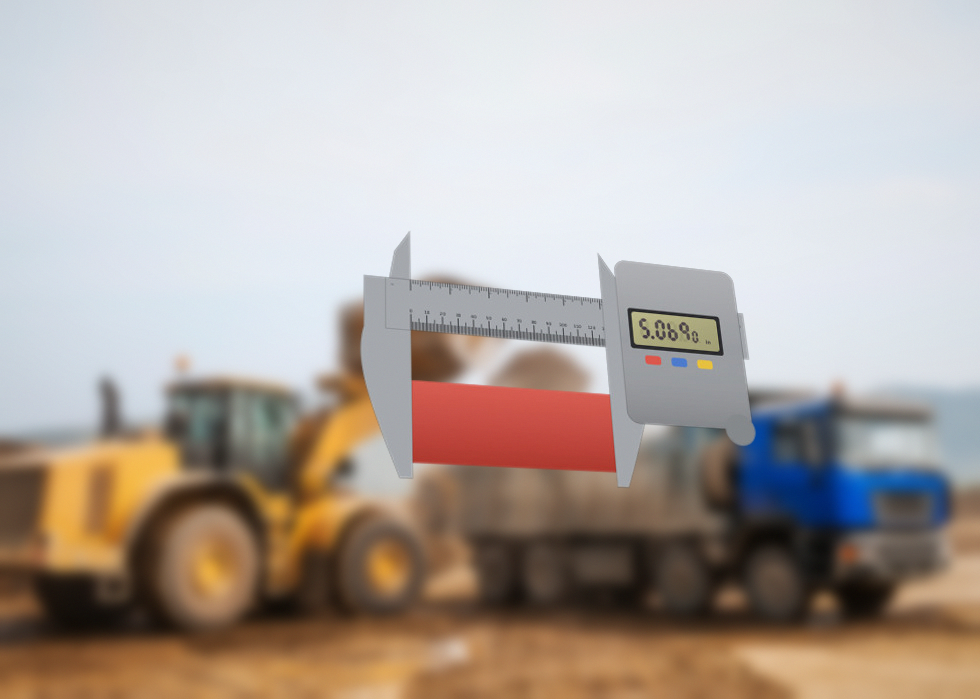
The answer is {"value": 5.0690, "unit": "in"}
